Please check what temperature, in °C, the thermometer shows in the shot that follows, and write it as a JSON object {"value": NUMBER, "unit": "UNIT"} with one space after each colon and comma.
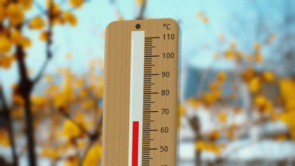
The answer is {"value": 65, "unit": "°C"}
